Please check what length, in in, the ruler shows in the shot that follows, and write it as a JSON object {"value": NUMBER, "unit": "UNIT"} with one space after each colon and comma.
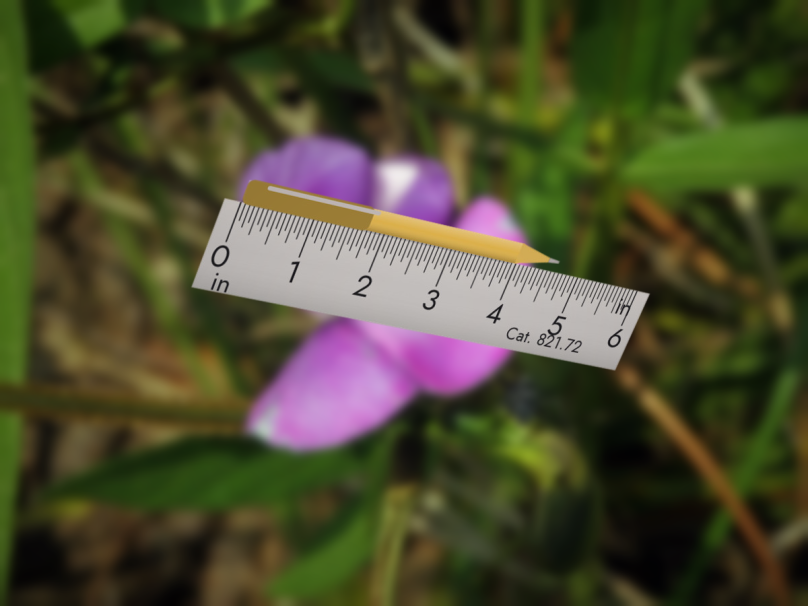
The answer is {"value": 4.625, "unit": "in"}
